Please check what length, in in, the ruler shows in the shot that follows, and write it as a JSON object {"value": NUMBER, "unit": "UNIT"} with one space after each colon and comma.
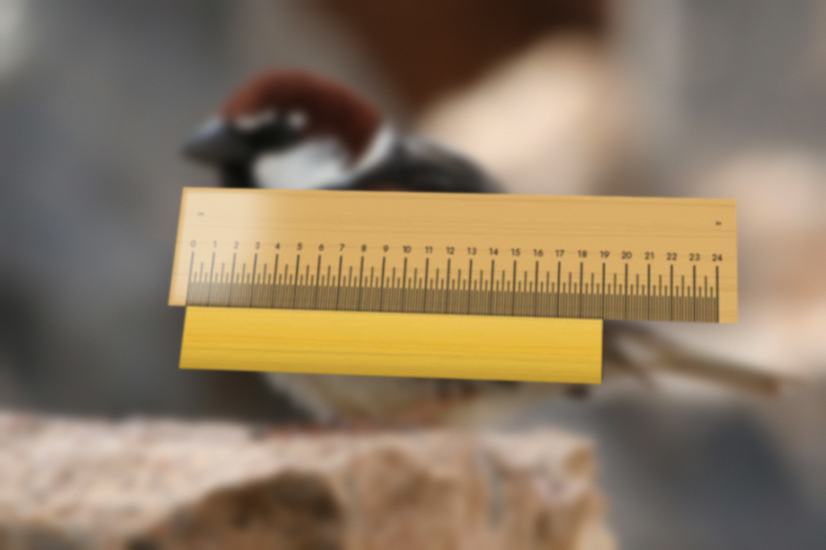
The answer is {"value": 19, "unit": "in"}
